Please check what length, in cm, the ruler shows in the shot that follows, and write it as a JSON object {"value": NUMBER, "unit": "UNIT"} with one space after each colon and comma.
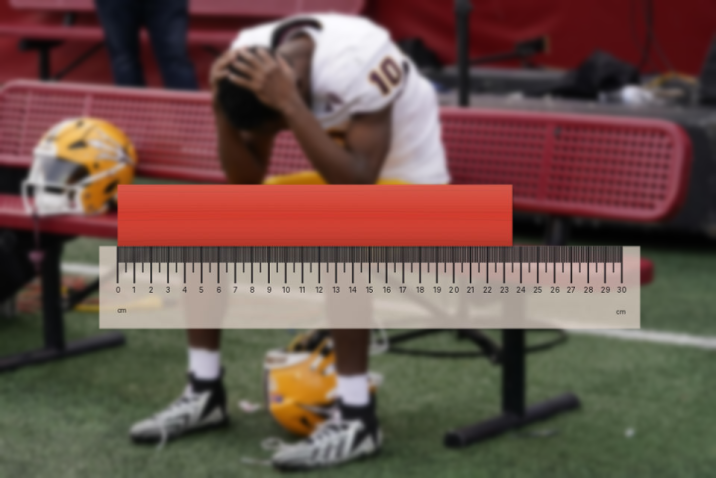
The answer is {"value": 23.5, "unit": "cm"}
